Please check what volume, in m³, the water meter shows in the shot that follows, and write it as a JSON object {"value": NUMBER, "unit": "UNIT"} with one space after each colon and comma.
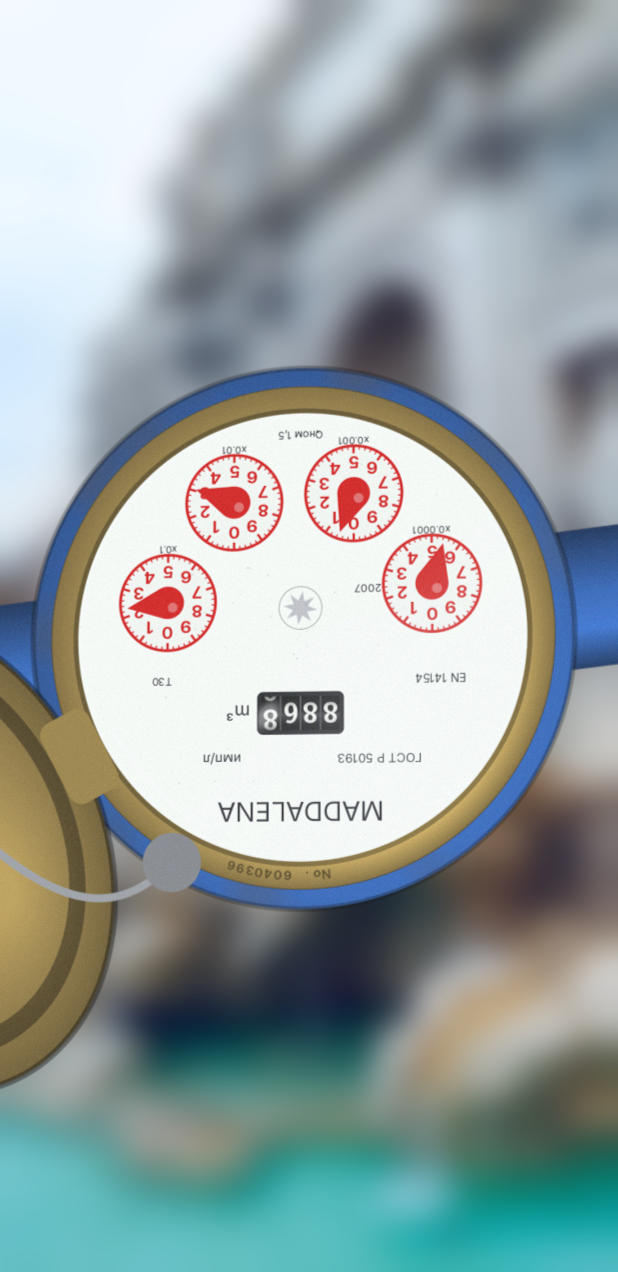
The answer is {"value": 8868.2305, "unit": "m³"}
